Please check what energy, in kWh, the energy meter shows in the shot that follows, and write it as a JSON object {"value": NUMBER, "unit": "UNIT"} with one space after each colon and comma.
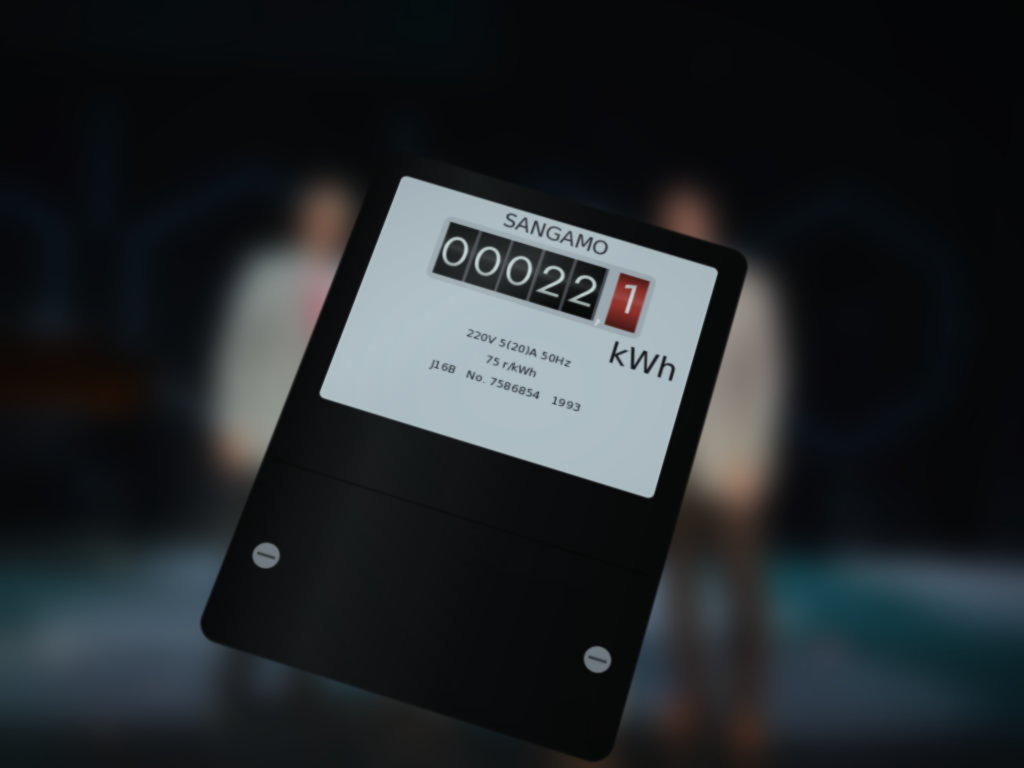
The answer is {"value": 22.1, "unit": "kWh"}
